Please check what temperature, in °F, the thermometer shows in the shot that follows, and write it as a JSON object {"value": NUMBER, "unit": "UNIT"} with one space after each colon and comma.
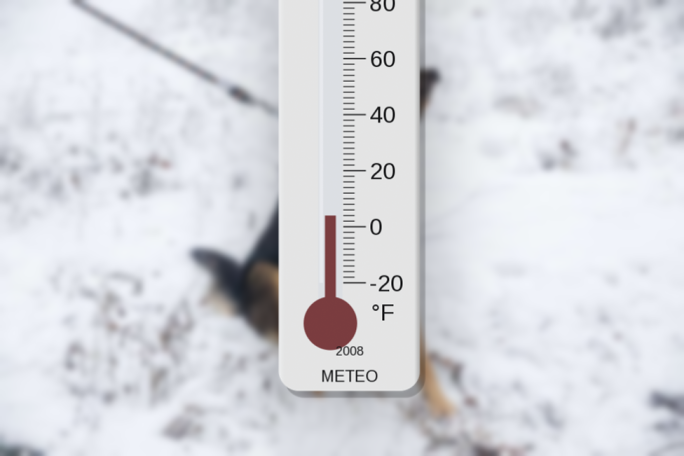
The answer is {"value": 4, "unit": "°F"}
